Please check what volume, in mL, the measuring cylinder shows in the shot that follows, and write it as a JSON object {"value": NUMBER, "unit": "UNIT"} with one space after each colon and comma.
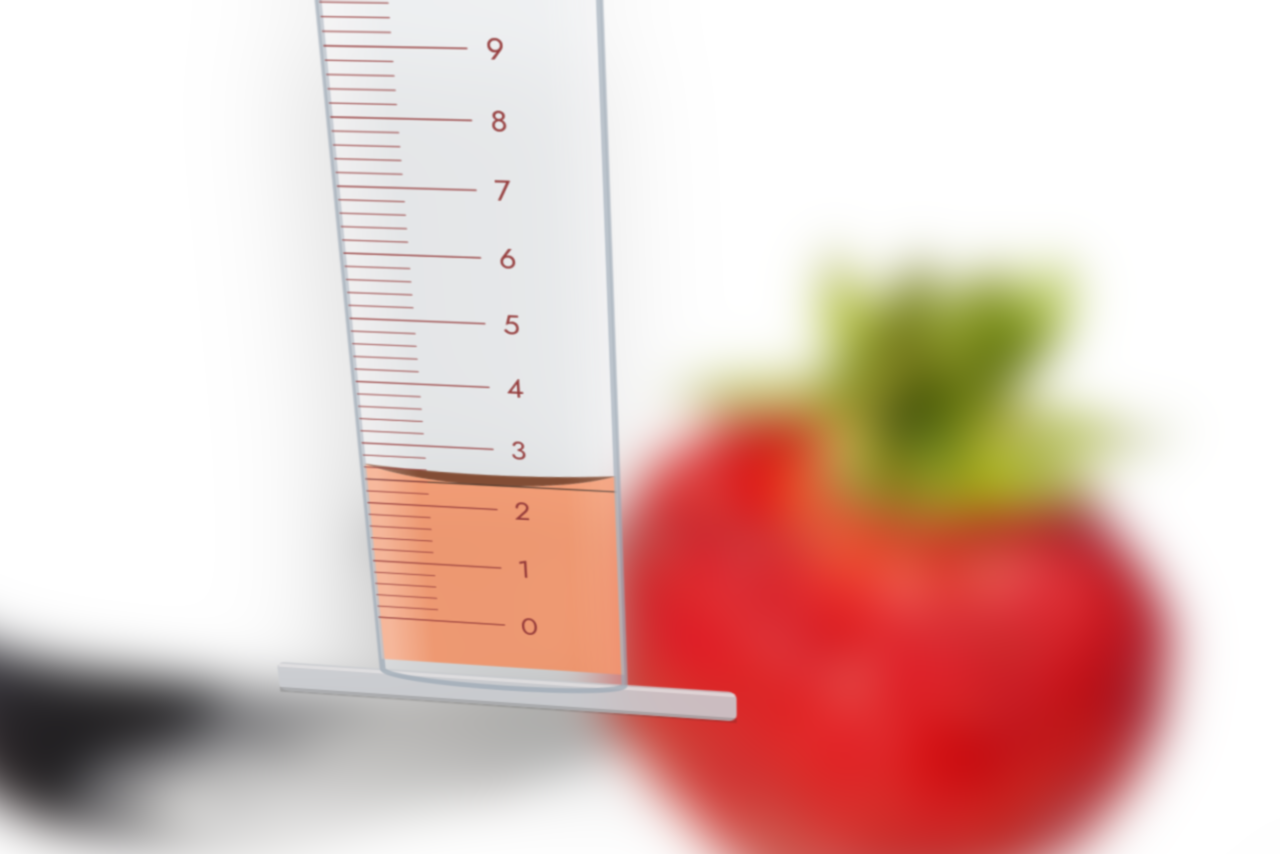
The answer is {"value": 2.4, "unit": "mL"}
